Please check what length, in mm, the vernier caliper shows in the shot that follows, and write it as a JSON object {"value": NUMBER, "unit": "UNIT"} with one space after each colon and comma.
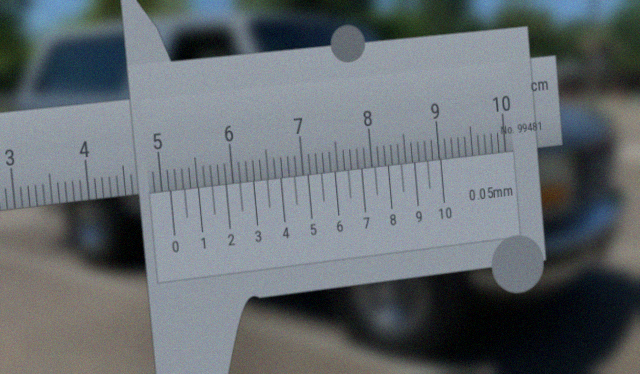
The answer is {"value": 51.2, "unit": "mm"}
